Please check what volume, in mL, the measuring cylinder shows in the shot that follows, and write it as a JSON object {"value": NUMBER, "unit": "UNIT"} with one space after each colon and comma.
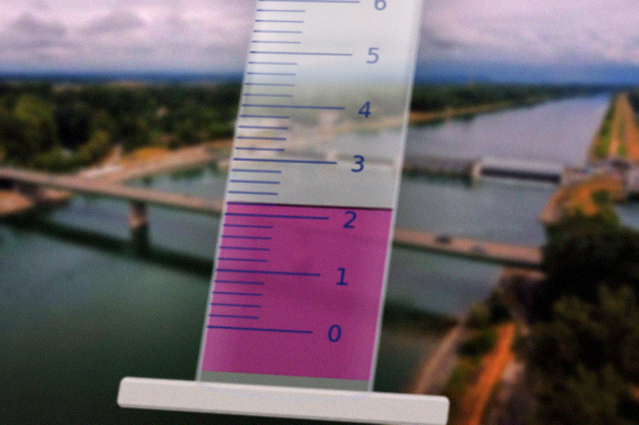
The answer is {"value": 2.2, "unit": "mL"}
